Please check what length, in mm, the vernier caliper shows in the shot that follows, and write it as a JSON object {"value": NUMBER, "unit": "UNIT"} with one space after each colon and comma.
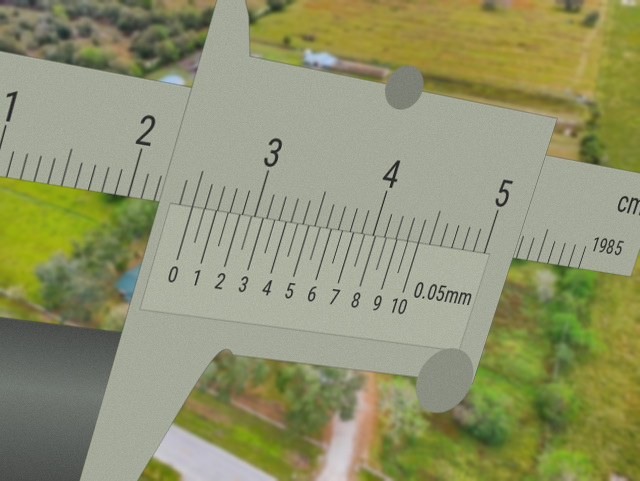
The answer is {"value": 25.0, "unit": "mm"}
